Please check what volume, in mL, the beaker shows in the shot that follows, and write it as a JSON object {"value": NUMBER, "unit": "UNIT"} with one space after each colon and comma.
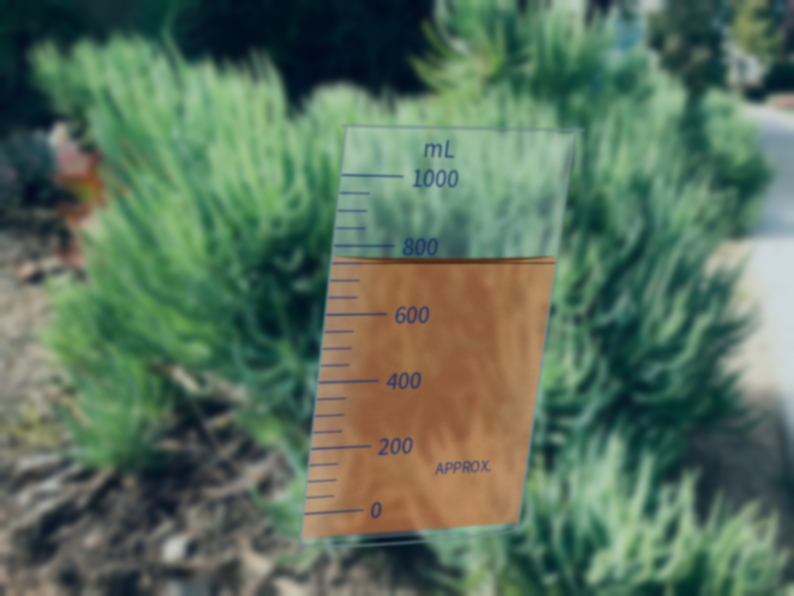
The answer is {"value": 750, "unit": "mL"}
